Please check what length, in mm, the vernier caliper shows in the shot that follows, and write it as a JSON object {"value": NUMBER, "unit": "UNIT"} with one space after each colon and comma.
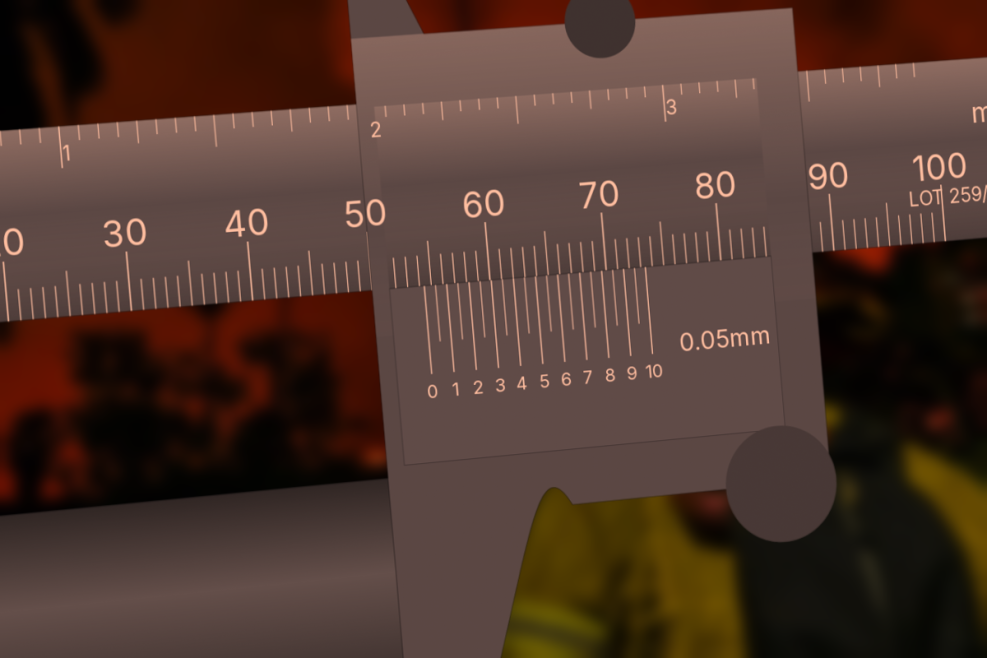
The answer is {"value": 54.4, "unit": "mm"}
